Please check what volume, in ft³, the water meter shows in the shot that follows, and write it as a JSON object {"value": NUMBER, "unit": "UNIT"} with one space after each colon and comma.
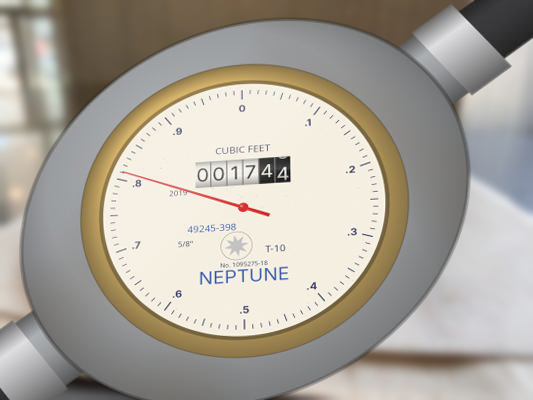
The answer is {"value": 1743.81, "unit": "ft³"}
